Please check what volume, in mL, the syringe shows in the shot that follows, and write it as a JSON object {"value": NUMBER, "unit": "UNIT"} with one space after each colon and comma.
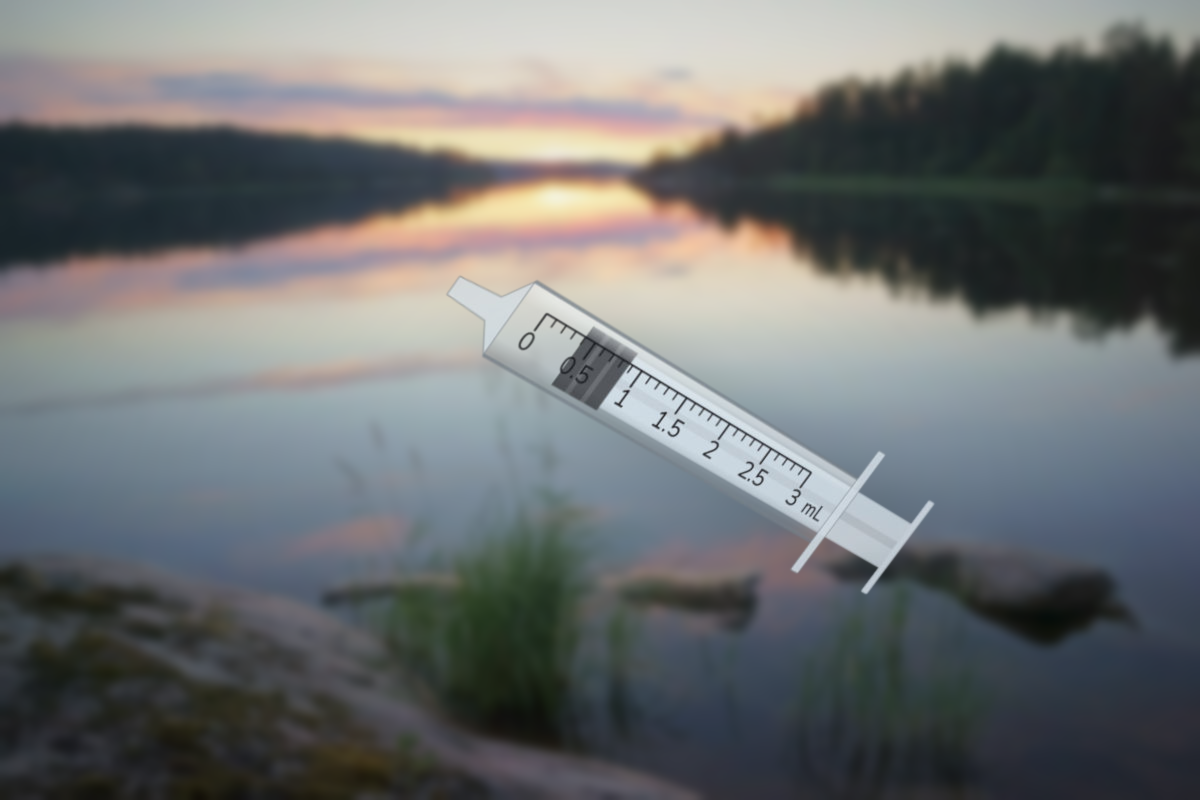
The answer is {"value": 0.4, "unit": "mL"}
